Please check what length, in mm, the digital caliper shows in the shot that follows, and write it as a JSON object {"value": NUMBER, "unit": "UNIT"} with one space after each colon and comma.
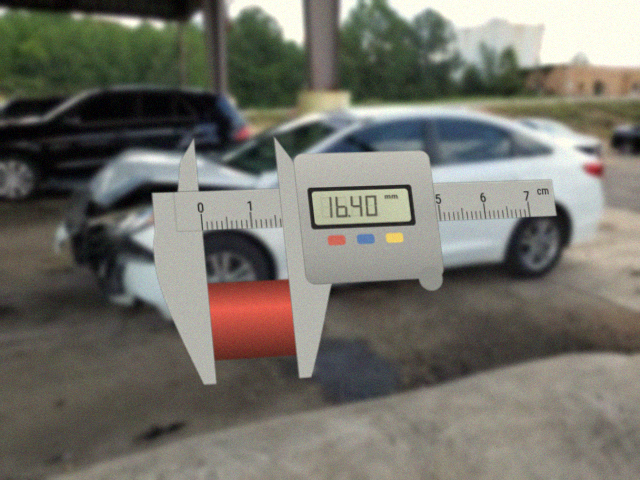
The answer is {"value": 16.40, "unit": "mm"}
